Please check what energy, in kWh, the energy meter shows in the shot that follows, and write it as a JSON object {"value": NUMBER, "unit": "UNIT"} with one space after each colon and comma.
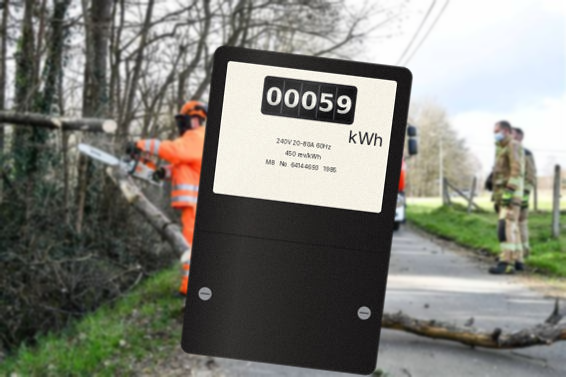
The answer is {"value": 59, "unit": "kWh"}
